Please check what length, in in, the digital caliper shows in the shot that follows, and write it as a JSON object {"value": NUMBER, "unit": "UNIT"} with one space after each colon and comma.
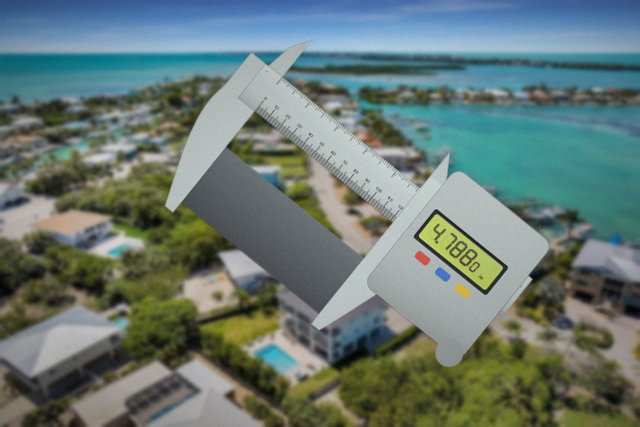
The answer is {"value": 4.7880, "unit": "in"}
